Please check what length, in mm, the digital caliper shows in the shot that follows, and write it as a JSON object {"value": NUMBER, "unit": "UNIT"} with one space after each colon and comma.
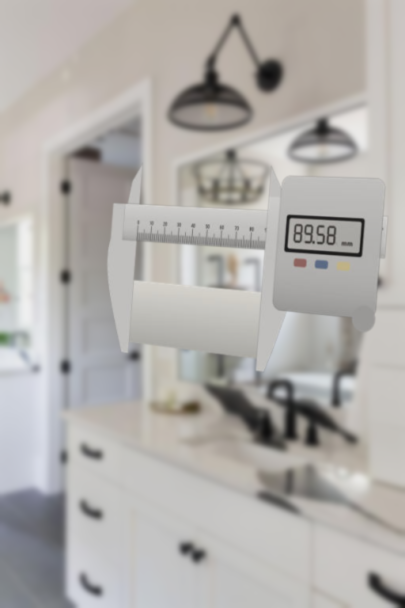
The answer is {"value": 89.58, "unit": "mm"}
